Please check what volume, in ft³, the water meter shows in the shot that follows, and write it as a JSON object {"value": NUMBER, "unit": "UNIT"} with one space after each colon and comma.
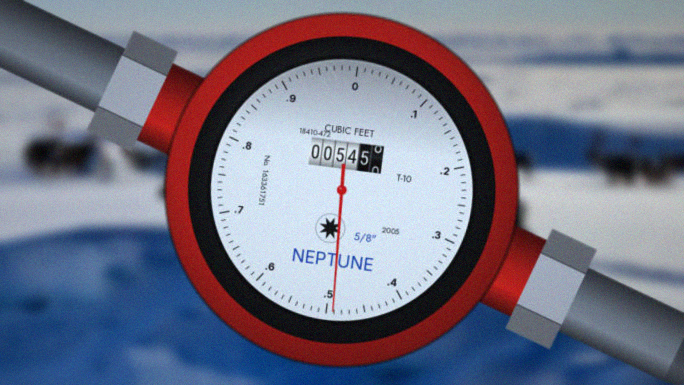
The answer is {"value": 5458.49, "unit": "ft³"}
